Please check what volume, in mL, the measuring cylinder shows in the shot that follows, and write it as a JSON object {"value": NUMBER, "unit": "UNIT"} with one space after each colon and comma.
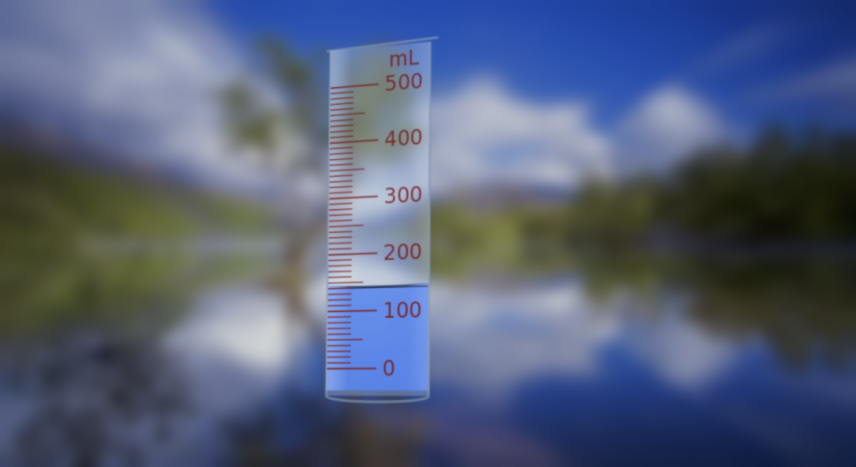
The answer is {"value": 140, "unit": "mL"}
